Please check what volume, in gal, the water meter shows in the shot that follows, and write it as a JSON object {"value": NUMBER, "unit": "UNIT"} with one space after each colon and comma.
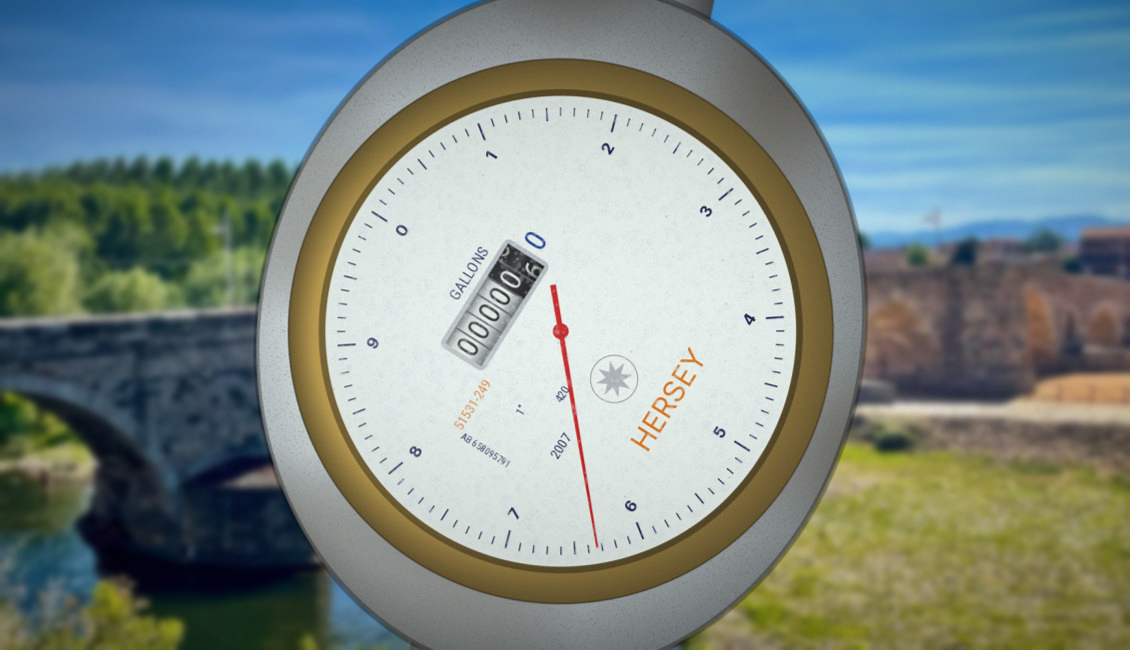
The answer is {"value": 56.3, "unit": "gal"}
